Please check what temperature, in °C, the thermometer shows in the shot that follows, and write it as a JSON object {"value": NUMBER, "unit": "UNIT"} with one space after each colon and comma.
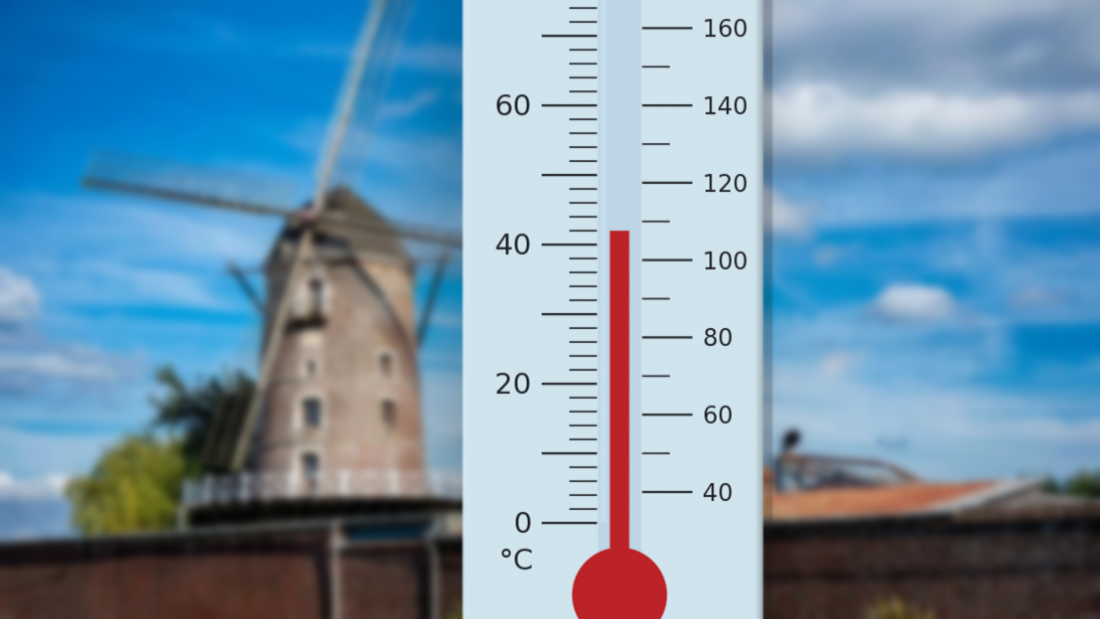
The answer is {"value": 42, "unit": "°C"}
